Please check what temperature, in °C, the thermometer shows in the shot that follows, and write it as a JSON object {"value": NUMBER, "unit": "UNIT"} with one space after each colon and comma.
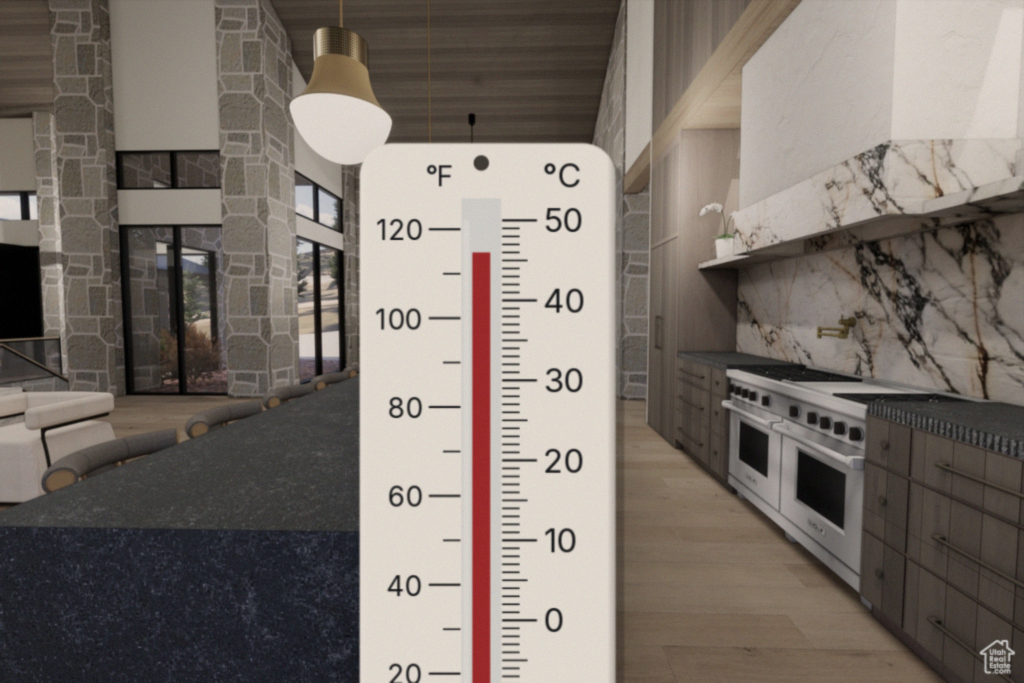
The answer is {"value": 46, "unit": "°C"}
